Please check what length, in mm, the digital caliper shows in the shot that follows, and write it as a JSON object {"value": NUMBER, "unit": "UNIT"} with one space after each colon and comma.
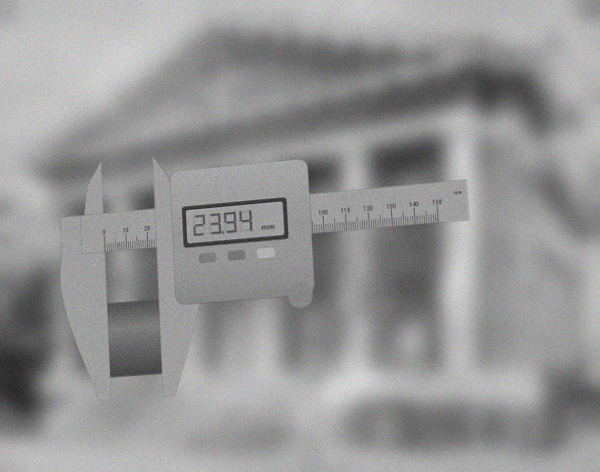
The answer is {"value": 23.94, "unit": "mm"}
